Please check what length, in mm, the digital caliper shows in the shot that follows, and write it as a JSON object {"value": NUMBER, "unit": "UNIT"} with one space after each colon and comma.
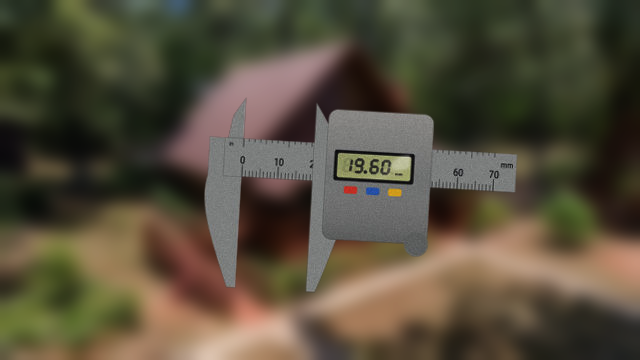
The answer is {"value": 19.60, "unit": "mm"}
